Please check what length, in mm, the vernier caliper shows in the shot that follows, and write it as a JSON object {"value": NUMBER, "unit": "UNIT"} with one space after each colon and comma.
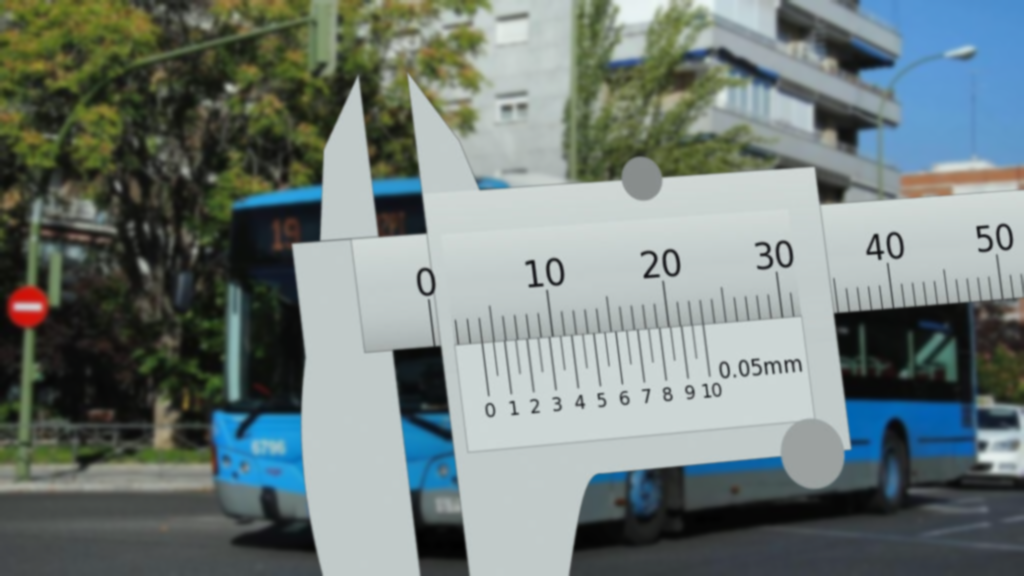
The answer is {"value": 4.0, "unit": "mm"}
